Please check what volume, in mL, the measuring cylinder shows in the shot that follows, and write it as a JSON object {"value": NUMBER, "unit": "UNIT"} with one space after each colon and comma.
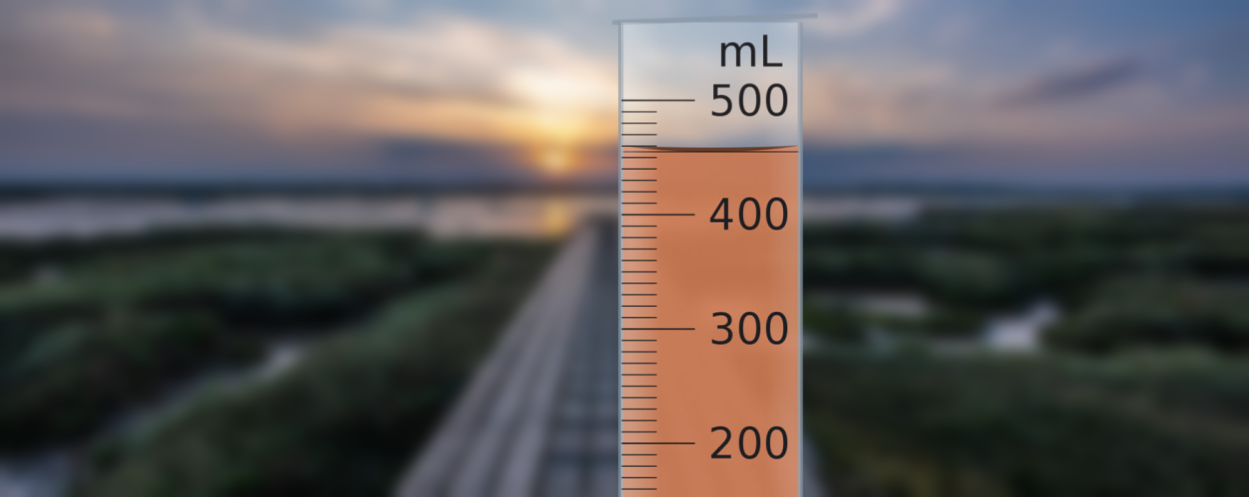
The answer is {"value": 455, "unit": "mL"}
